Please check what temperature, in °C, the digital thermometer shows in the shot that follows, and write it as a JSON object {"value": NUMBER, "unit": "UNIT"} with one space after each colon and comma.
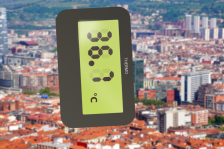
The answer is {"value": 36.7, "unit": "°C"}
